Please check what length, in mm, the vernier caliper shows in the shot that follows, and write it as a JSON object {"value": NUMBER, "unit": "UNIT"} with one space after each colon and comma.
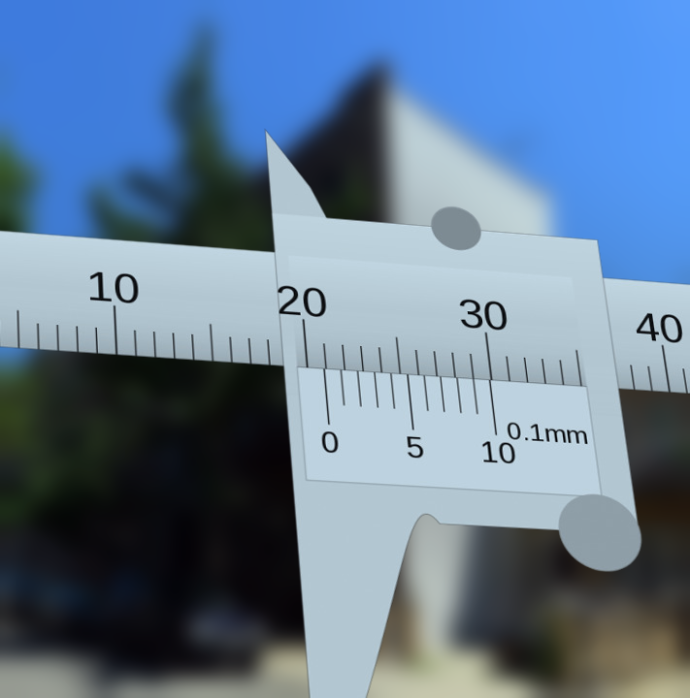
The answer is {"value": 20.9, "unit": "mm"}
